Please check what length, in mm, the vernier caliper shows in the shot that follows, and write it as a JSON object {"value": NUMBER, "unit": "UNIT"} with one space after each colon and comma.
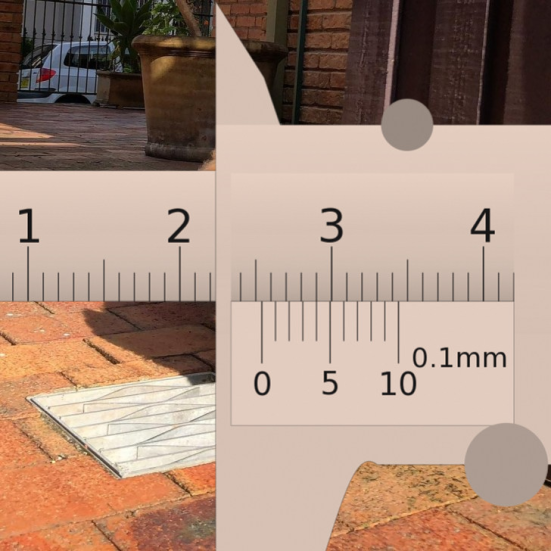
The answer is {"value": 25.4, "unit": "mm"}
